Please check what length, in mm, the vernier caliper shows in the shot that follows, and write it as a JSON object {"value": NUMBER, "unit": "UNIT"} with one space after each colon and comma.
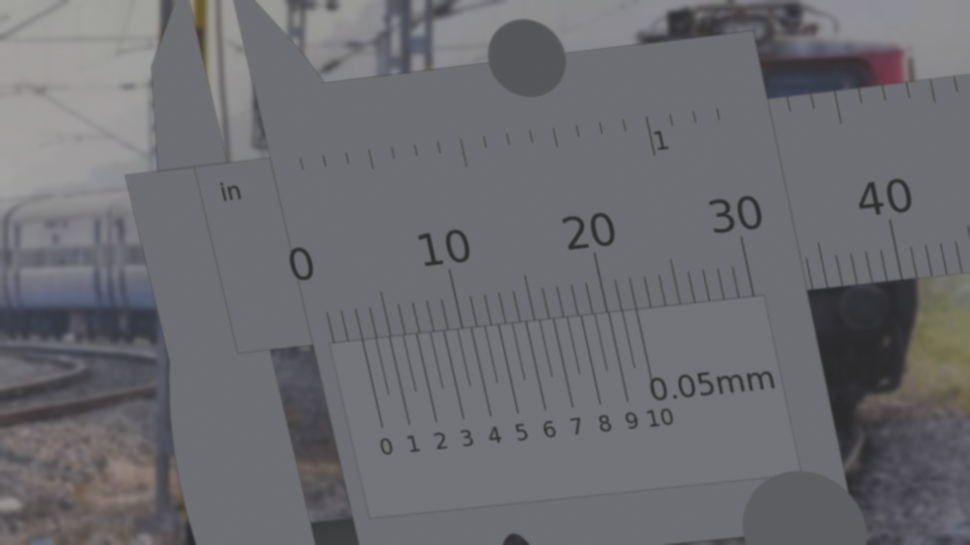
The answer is {"value": 3.0, "unit": "mm"}
